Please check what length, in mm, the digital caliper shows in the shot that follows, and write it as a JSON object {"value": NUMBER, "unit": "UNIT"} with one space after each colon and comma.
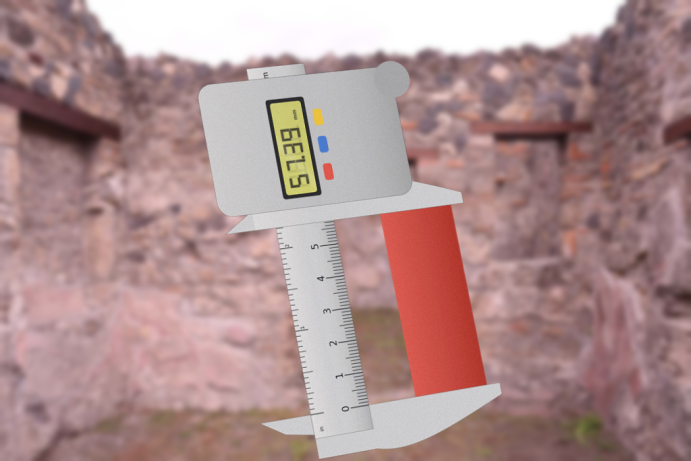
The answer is {"value": 57.39, "unit": "mm"}
